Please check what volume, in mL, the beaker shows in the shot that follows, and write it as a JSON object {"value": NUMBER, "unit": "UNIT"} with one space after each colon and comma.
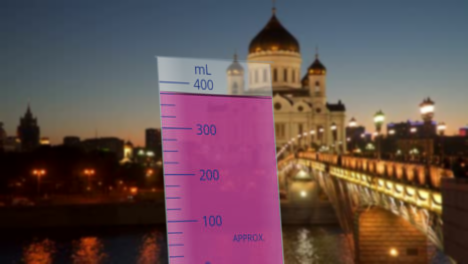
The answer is {"value": 375, "unit": "mL"}
